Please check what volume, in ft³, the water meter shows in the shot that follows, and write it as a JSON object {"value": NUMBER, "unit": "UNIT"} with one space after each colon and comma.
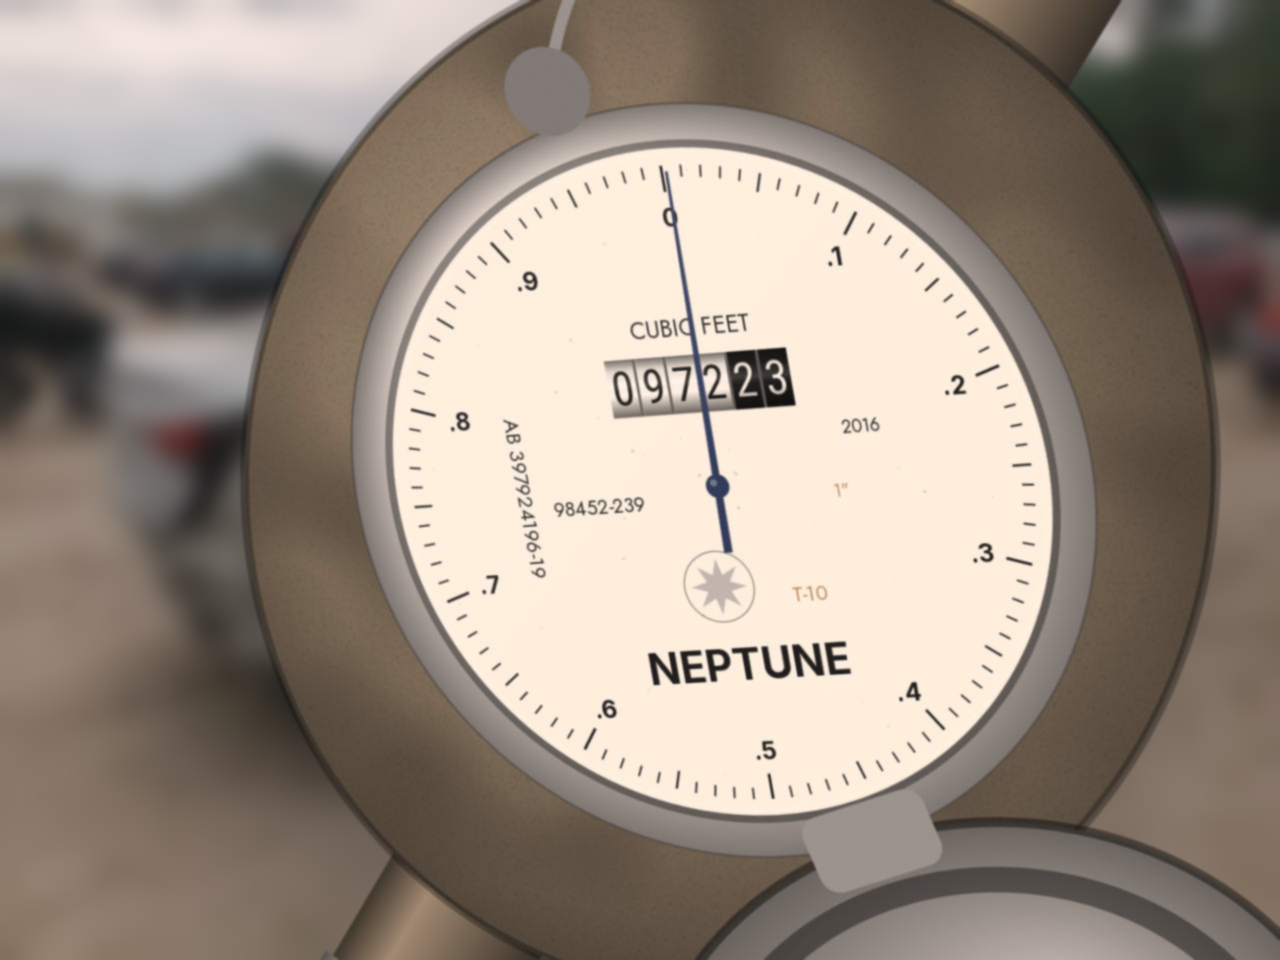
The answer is {"value": 97223.00, "unit": "ft³"}
